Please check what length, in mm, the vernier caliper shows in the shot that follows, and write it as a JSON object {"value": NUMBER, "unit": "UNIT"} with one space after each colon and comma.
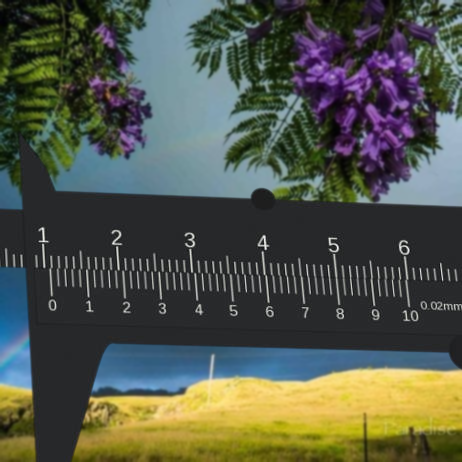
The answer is {"value": 10.8, "unit": "mm"}
